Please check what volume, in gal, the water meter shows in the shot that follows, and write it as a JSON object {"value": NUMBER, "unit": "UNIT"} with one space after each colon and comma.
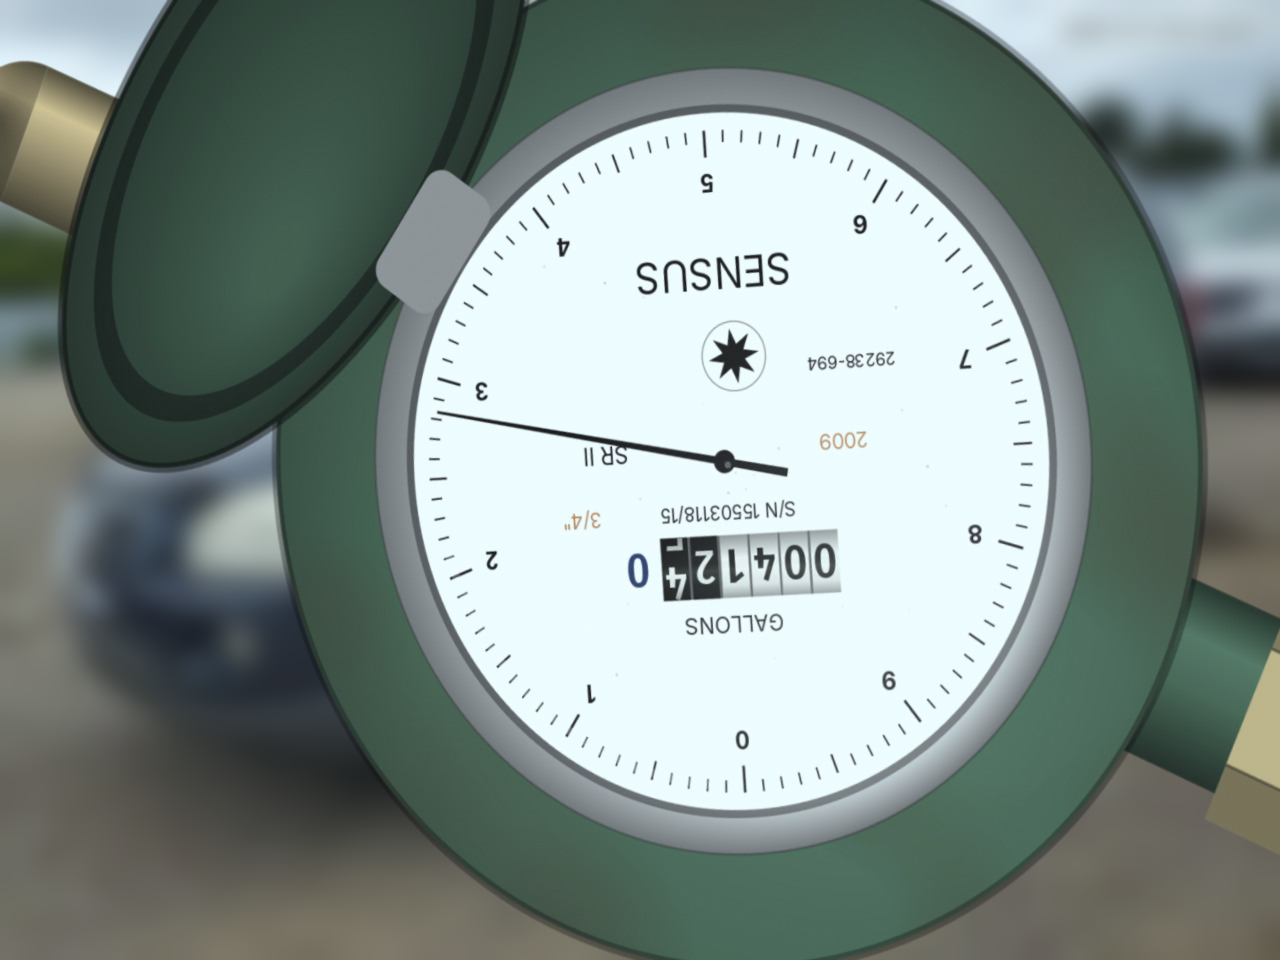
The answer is {"value": 41242.8, "unit": "gal"}
